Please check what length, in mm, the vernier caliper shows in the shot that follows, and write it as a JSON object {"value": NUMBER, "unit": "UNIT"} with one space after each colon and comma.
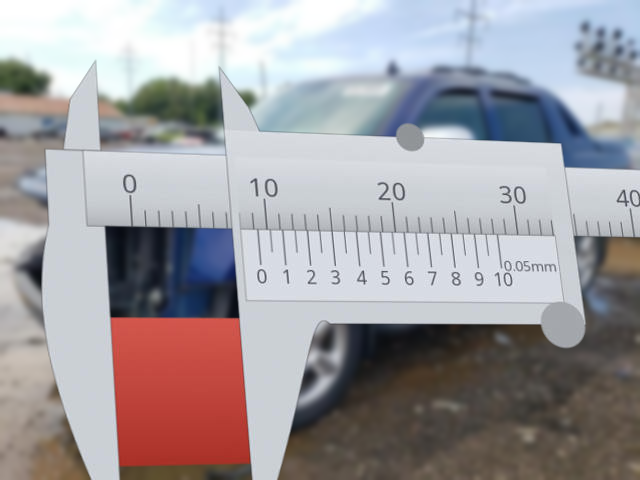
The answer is {"value": 9.3, "unit": "mm"}
